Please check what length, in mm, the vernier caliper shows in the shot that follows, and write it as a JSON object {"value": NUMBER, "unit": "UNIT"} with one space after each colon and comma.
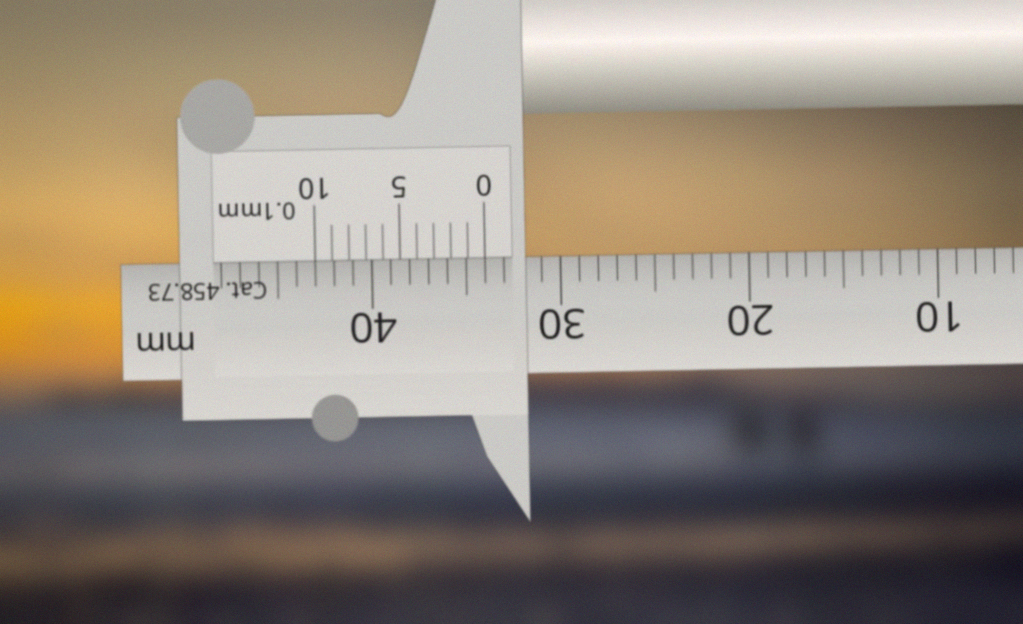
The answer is {"value": 34.0, "unit": "mm"}
